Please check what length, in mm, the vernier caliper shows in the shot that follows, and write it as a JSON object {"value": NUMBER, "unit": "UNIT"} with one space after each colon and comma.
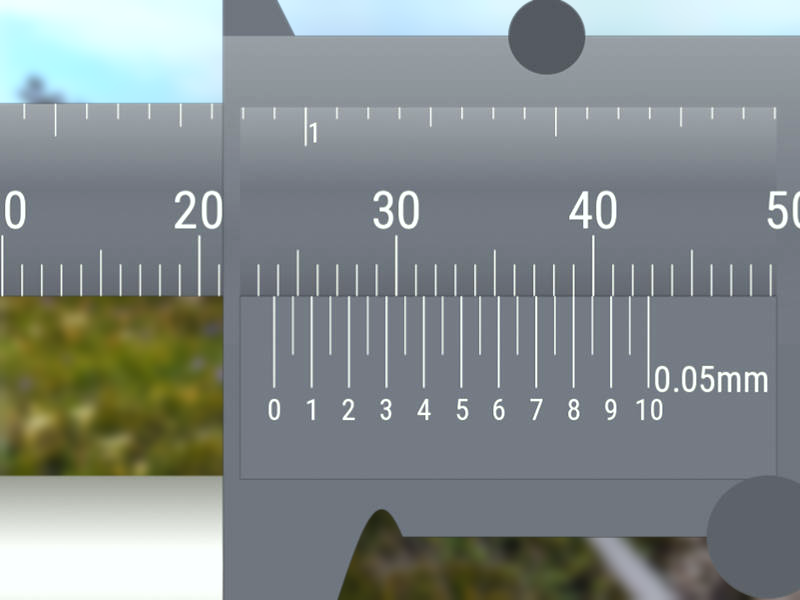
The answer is {"value": 23.8, "unit": "mm"}
